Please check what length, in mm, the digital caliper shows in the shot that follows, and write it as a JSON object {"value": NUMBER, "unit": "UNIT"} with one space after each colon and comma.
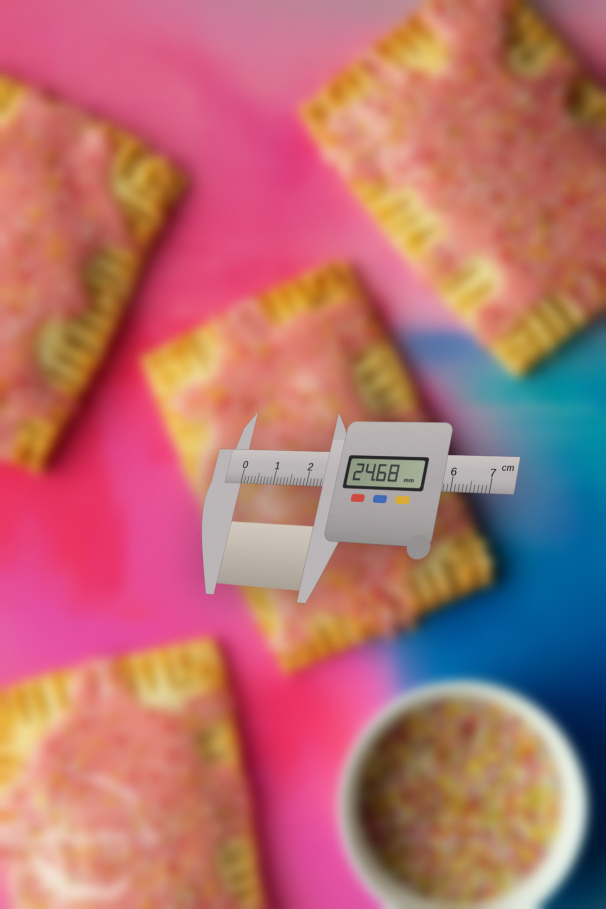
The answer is {"value": 24.68, "unit": "mm"}
